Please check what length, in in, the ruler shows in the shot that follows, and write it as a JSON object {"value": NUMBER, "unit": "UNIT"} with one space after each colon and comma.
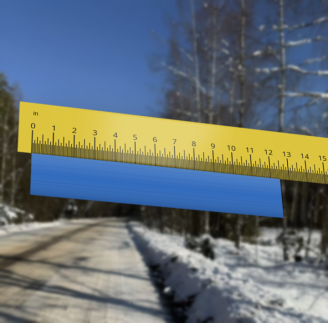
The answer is {"value": 12.5, "unit": "in"}
